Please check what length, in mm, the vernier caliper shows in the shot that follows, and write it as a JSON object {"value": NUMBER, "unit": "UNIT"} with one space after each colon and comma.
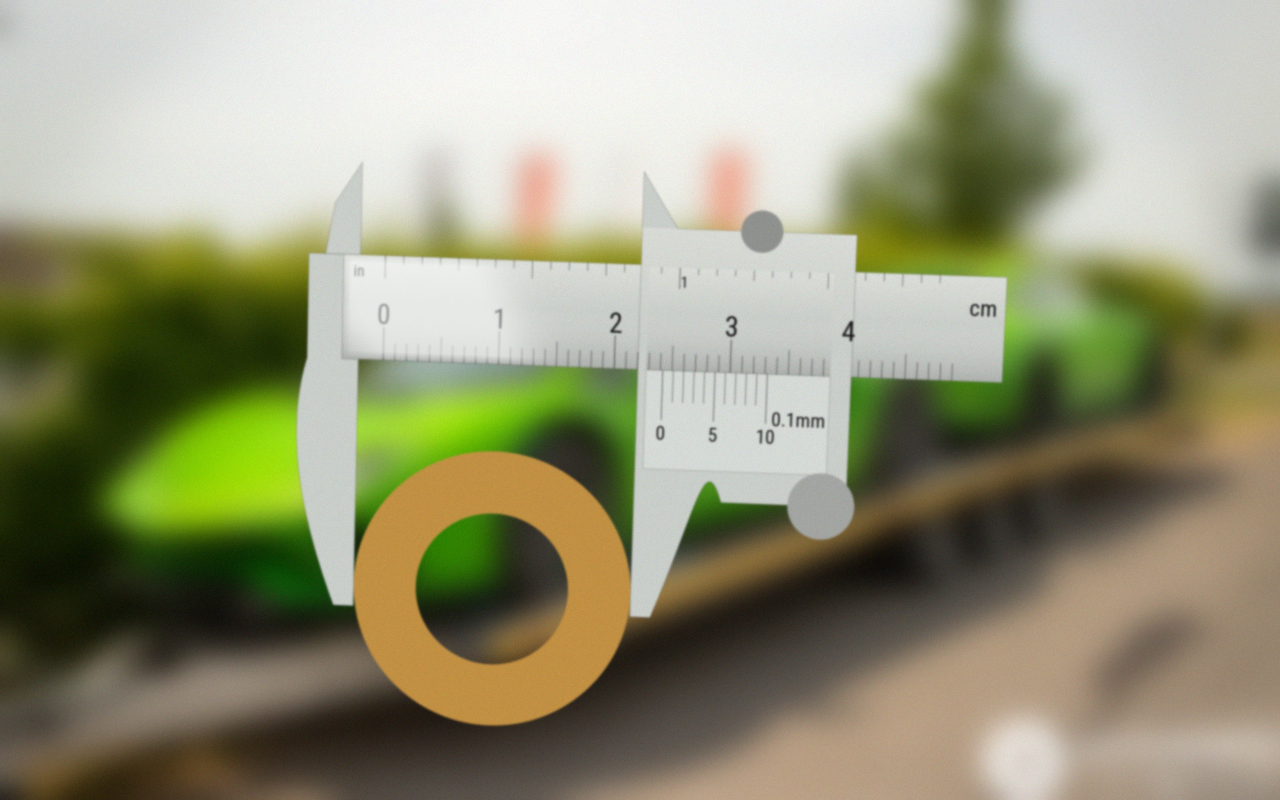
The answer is {"value": 24.2, "unit": "mm"}
